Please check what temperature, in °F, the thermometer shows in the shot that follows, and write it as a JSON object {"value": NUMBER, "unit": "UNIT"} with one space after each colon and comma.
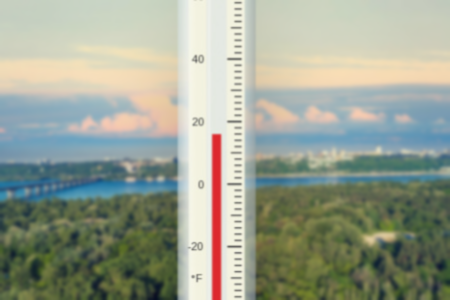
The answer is {"value": 16, "unit": "°F"}
